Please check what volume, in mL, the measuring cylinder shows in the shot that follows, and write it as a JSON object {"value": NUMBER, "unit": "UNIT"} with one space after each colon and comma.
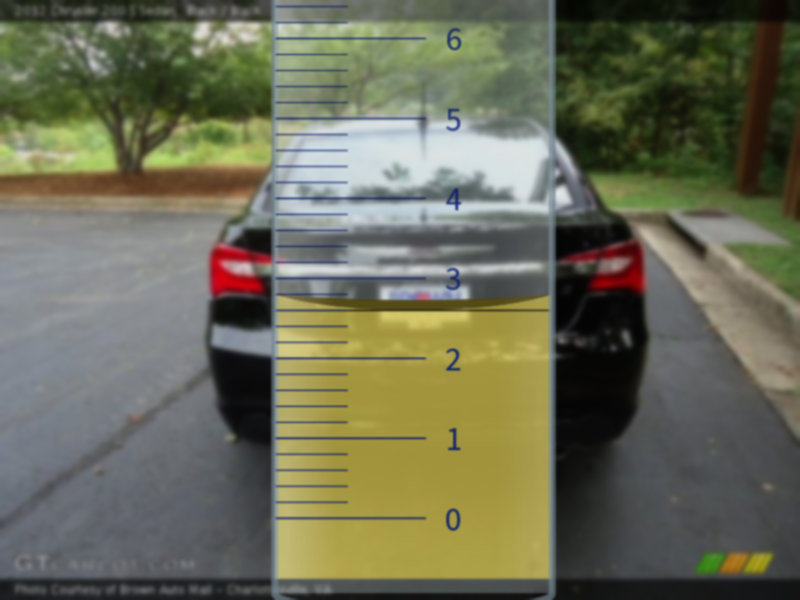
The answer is {"value": 2.6, "unit": "mL"}
